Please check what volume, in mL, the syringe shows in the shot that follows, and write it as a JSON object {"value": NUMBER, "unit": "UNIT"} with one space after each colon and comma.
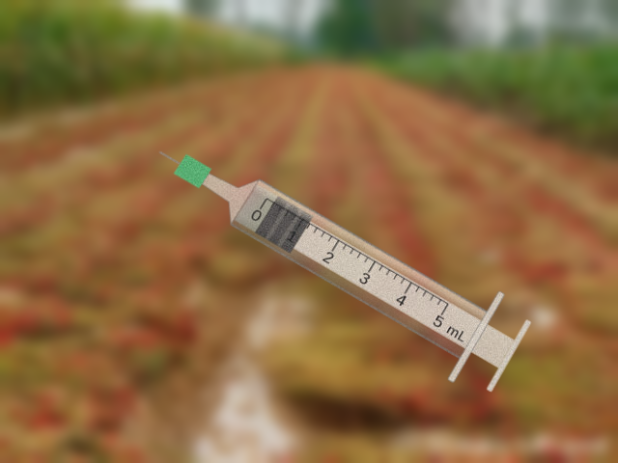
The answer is {"value": 0.2, "unit": "mL"}
